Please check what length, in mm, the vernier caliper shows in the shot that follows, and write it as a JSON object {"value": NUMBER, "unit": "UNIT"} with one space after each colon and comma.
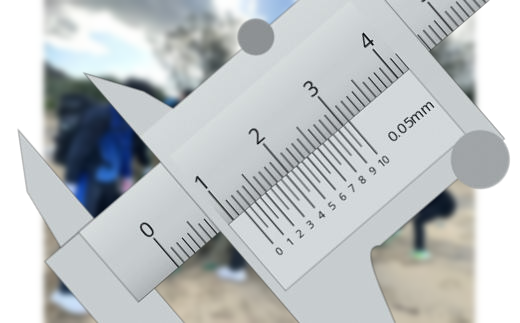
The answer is {"value": 12.0, "unit": "mm"}
